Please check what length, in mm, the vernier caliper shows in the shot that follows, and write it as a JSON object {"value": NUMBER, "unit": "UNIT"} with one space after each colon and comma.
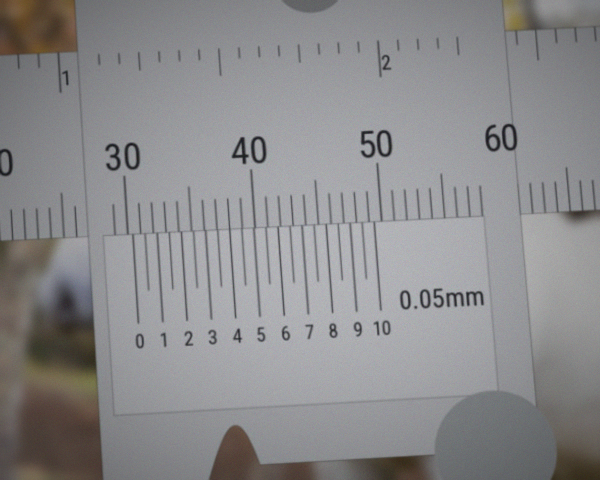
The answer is {"value": 30.4, "unit": "mm"}
